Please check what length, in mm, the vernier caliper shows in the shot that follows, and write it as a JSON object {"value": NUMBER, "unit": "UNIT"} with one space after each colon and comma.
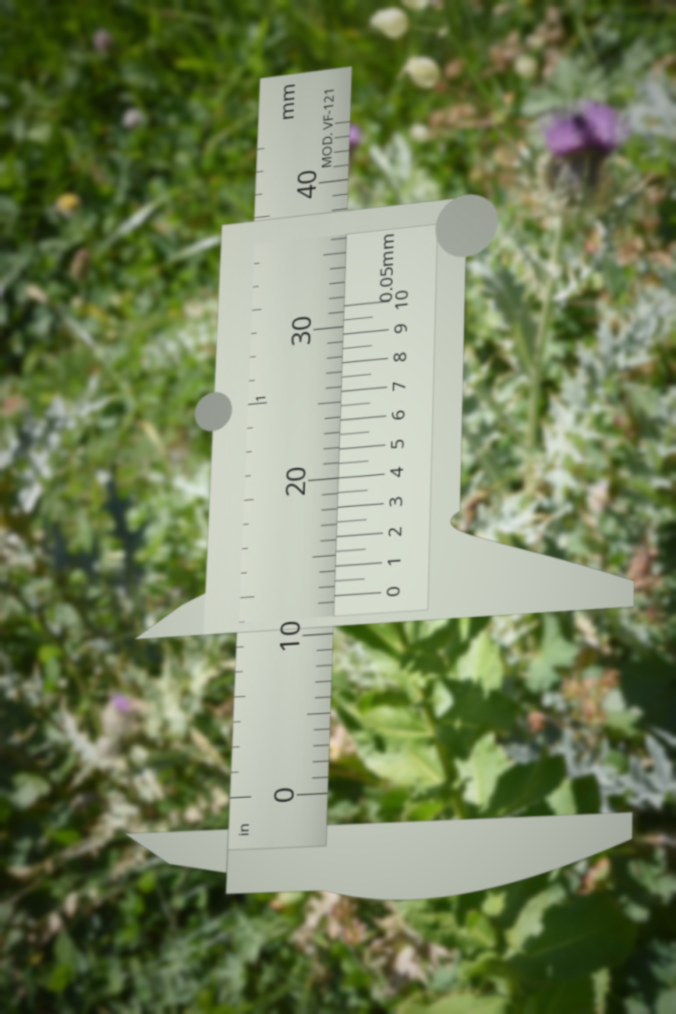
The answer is {"value": 12.4, "unit": "mm"}
